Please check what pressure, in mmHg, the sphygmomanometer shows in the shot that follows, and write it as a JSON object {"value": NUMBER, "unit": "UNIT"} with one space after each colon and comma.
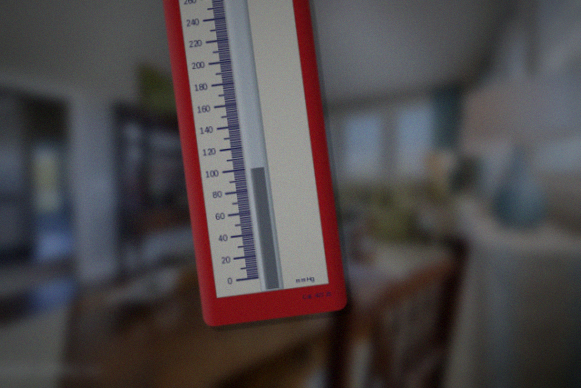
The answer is {"value": 100, "unit": "mmHg"}
